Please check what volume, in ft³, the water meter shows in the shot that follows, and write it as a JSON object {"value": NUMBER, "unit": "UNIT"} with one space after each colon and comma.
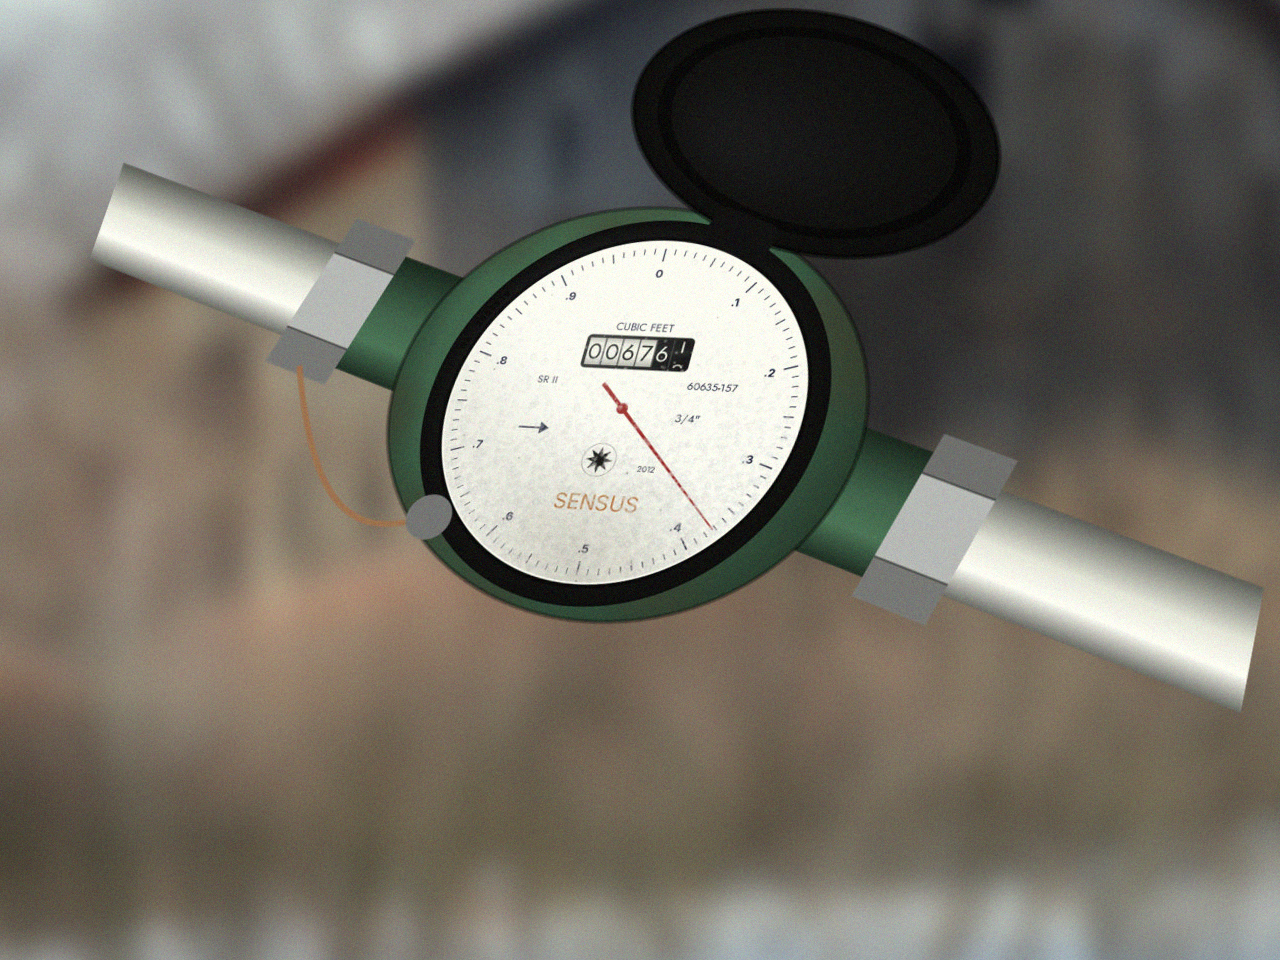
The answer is {"value": 6761.37, "unit": "ft³"}
